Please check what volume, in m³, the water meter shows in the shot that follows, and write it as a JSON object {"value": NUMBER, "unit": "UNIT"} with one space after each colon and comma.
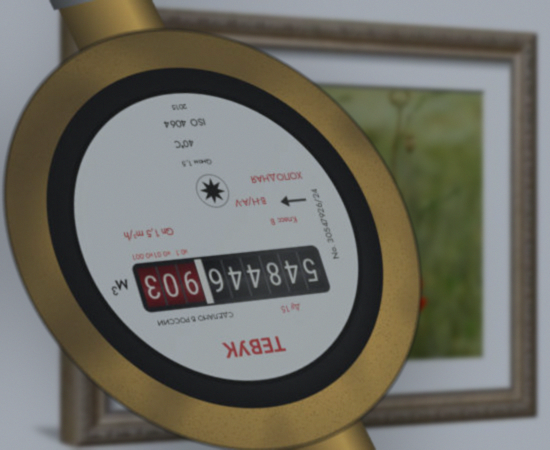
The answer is {"value": 548446.903, "unit": "m³"}
